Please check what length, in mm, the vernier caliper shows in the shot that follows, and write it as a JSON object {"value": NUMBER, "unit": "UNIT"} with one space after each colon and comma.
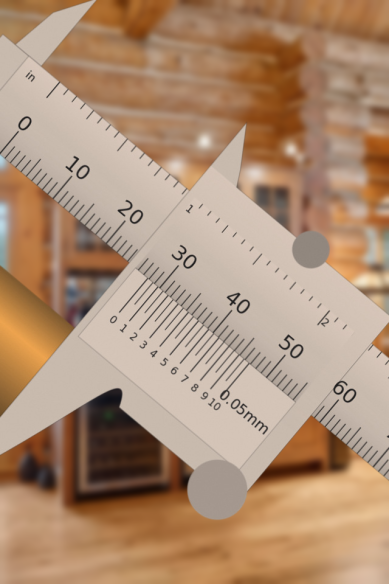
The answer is {"value": 27.8, "unit": "mm"}
